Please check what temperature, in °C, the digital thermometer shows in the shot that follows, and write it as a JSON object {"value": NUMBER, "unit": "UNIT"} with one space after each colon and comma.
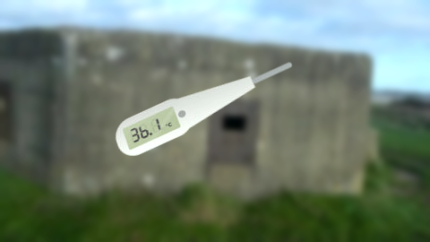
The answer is {"value": 36.1, "unit": "°C"}
